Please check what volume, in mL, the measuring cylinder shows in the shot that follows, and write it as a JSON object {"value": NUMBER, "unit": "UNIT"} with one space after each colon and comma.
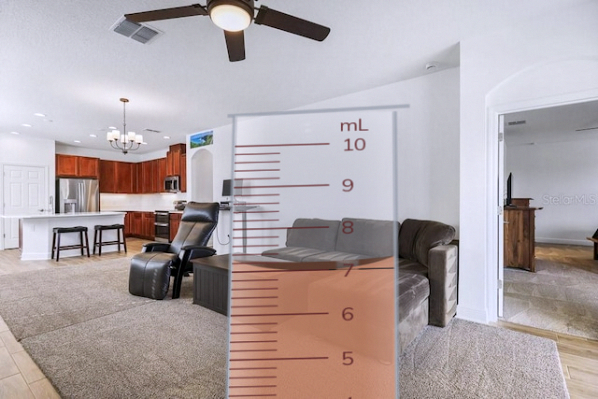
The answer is {"value": 7, "unit": "mL"}
